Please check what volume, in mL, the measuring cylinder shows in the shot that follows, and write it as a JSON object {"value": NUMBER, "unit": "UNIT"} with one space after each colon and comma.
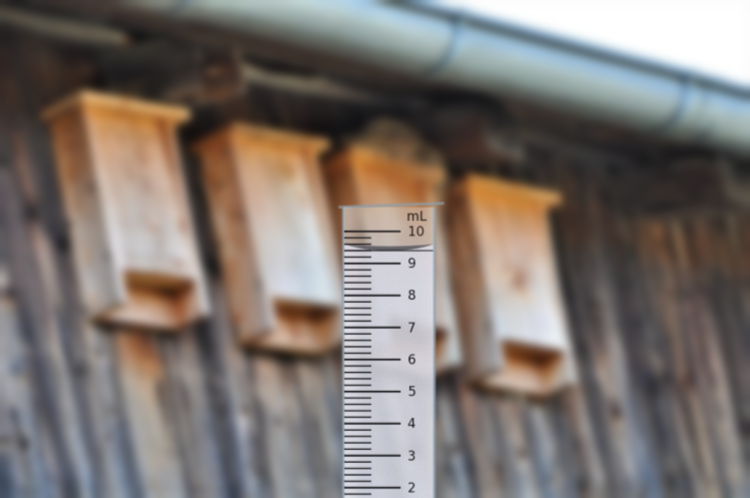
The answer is {"value": 9.4, "unit": "mL"}
